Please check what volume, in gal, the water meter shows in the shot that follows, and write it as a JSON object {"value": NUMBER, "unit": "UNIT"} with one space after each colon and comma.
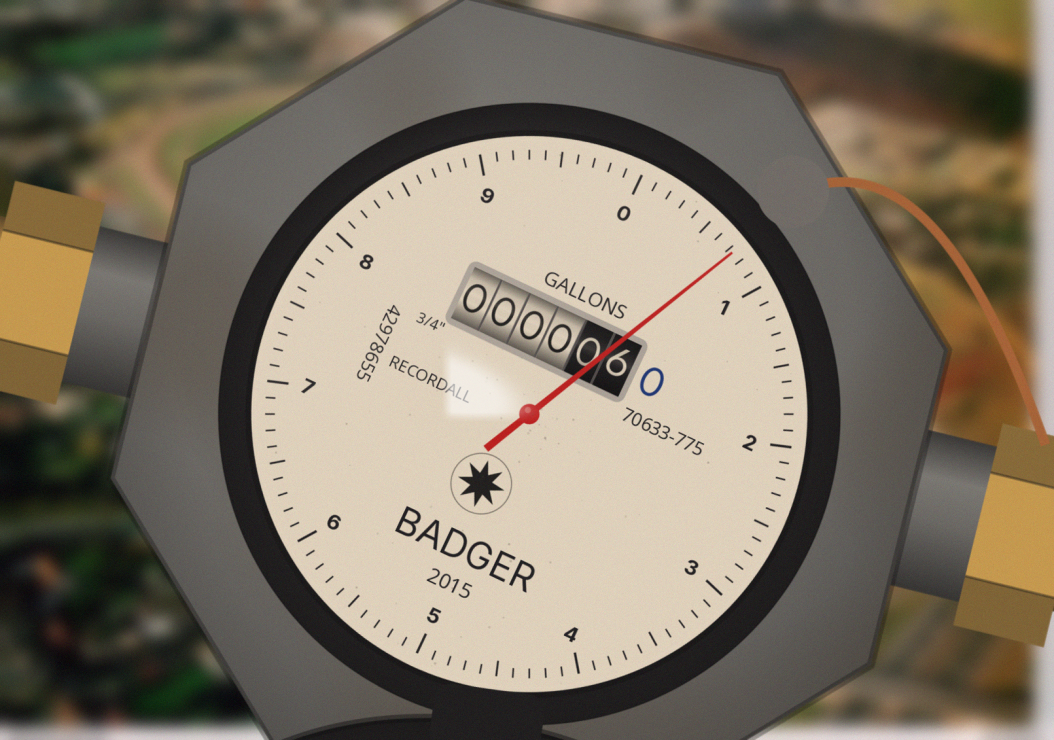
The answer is {"value": 60.7, "unit": "gal"}
